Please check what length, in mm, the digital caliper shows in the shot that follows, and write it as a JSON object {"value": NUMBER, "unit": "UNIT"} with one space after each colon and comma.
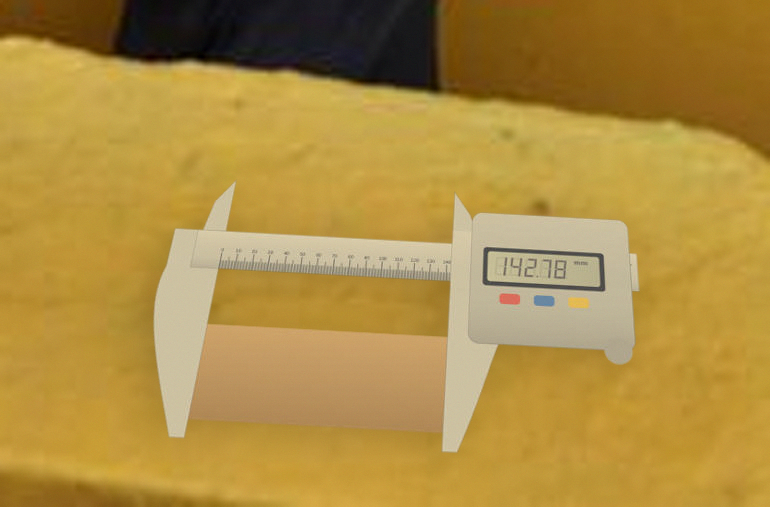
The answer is {"value": 142.78, "unit": "mm"}
